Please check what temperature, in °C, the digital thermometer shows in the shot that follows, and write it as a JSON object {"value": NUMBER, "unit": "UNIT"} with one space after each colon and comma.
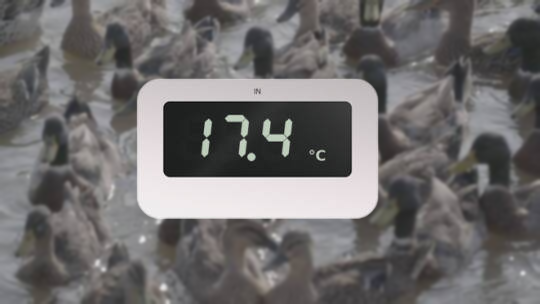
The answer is {"value": 17.4, "unit": "°C"}
